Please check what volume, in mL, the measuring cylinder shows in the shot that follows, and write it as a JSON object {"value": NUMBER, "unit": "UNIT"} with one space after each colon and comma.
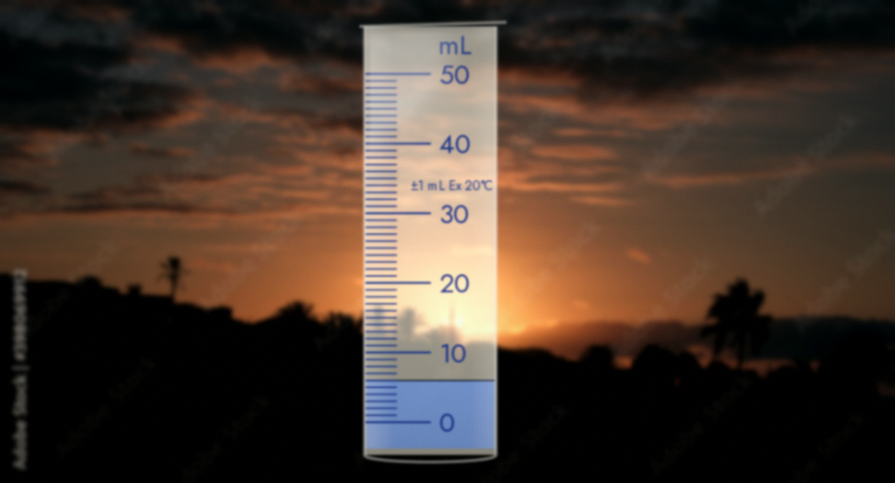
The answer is {"value": 6, "unit": "mL"}
